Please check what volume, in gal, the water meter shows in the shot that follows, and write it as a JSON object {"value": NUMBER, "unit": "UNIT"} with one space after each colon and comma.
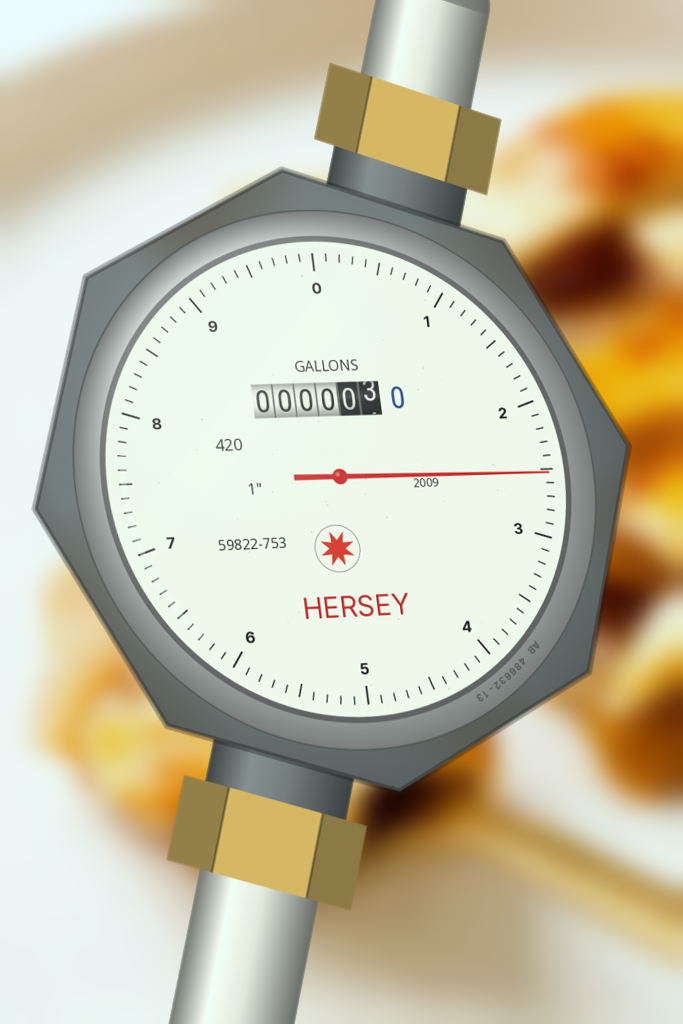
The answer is {"value": 32.5, "unit": "gal"}
